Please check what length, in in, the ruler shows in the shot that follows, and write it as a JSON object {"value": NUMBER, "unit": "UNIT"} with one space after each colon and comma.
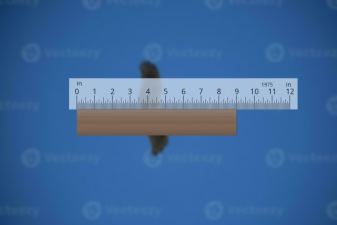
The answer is {"value": 9, "unit": "in"}
